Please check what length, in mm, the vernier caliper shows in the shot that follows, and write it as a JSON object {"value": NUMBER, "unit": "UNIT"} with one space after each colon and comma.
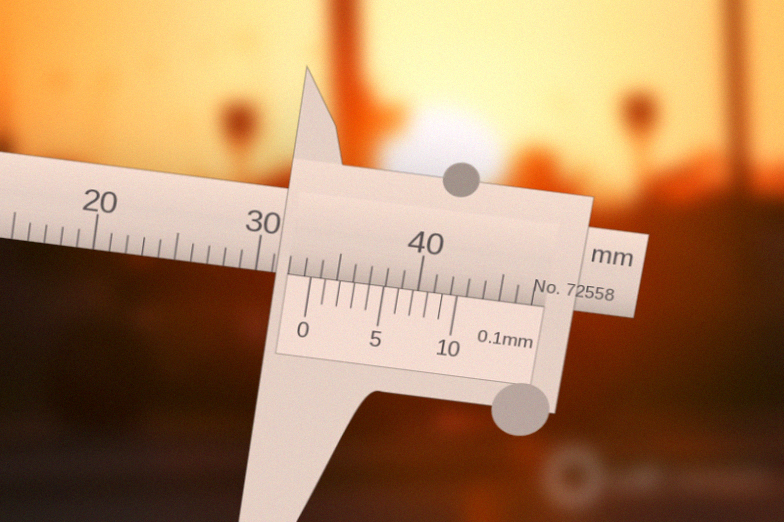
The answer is {"value": 33.4, "unit": "mm"}
